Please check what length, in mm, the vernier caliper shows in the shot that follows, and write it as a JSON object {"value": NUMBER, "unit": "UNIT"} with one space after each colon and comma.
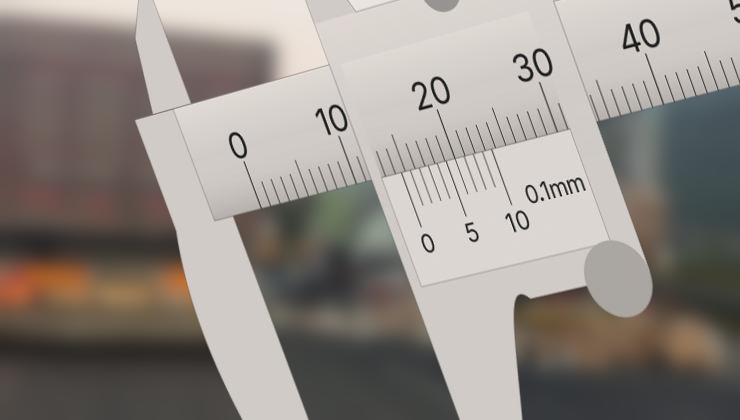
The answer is {"value": 14.6, "unit": "mm"}
